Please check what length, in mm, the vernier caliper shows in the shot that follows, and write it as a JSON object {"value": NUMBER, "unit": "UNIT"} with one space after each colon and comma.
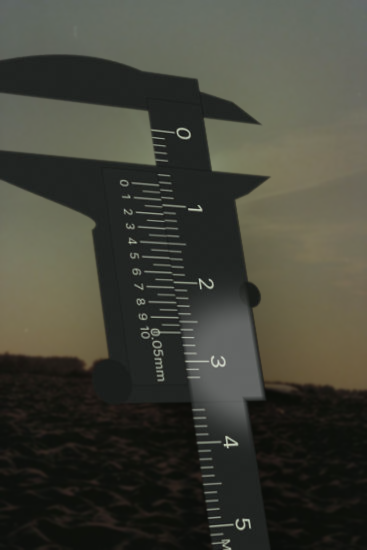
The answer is {"value": 7.4, "unit": "mm"}
